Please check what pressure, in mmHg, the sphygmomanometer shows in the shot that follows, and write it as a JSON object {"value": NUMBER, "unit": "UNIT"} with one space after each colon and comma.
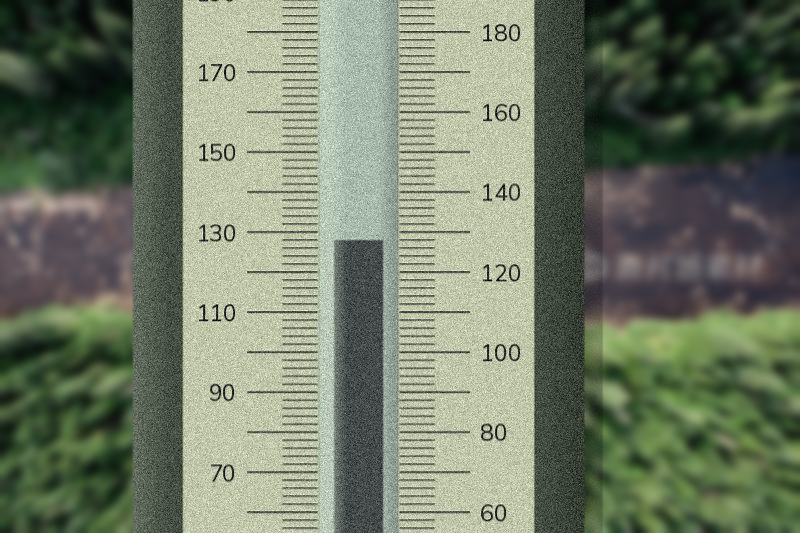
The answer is {"value": 128, "unit": "mmHg"}
